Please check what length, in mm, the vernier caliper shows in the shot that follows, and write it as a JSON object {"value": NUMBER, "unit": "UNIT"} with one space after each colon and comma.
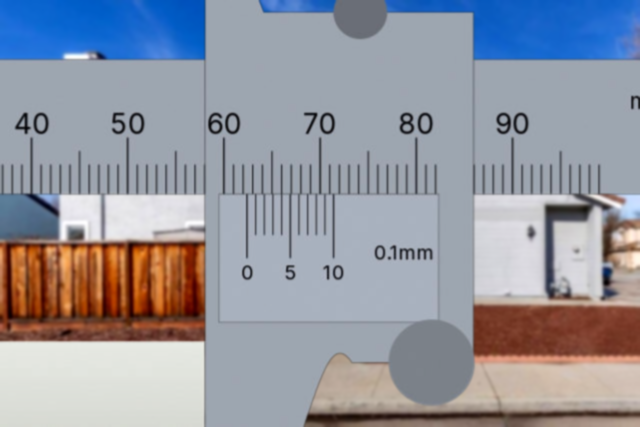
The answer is {"value": 62.4, "unit": "mm"}
